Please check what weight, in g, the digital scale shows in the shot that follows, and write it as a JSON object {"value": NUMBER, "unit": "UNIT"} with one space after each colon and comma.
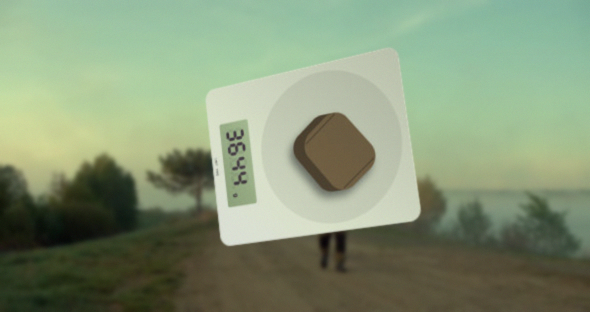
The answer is {"value": 3644, "unit": "g"}
